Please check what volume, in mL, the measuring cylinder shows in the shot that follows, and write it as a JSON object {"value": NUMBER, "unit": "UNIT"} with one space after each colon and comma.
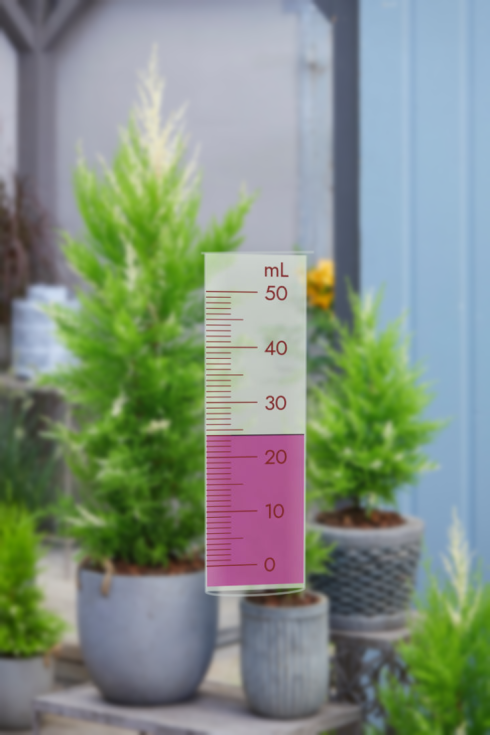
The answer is {"value": 24, "unit": "mL"}
